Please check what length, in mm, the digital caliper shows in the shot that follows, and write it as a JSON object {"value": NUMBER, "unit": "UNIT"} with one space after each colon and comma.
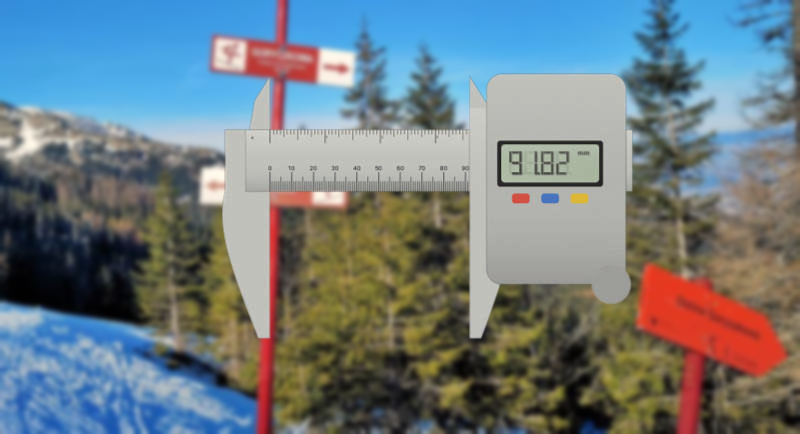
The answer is {"value": 91.82, "unit": "mm"}
